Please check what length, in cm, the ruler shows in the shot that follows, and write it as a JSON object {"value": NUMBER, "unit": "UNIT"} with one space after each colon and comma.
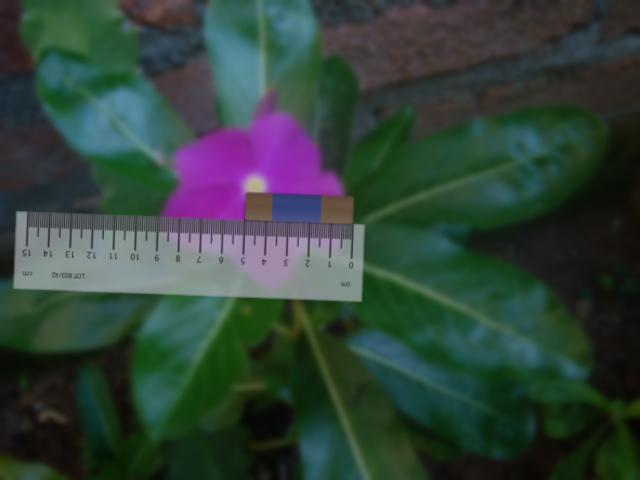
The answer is {"value": 5, "unit": "cm"}
